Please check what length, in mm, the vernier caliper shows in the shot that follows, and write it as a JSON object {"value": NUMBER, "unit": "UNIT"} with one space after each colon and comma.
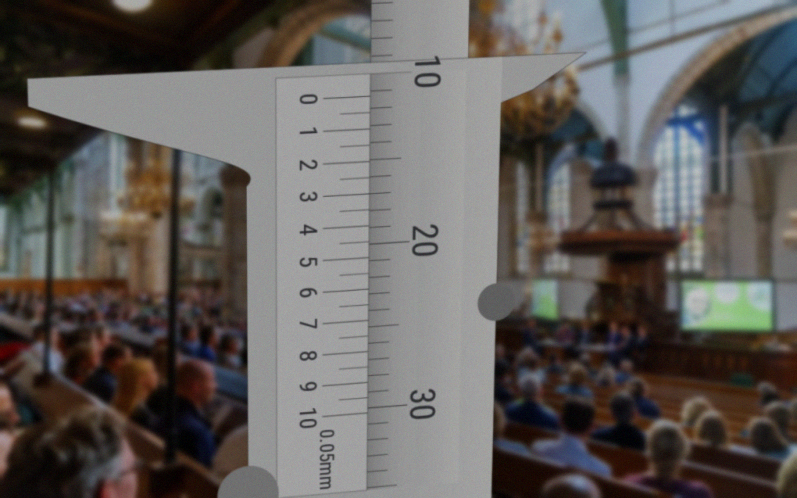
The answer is {"value": 11.3, "unit": "mm"}
